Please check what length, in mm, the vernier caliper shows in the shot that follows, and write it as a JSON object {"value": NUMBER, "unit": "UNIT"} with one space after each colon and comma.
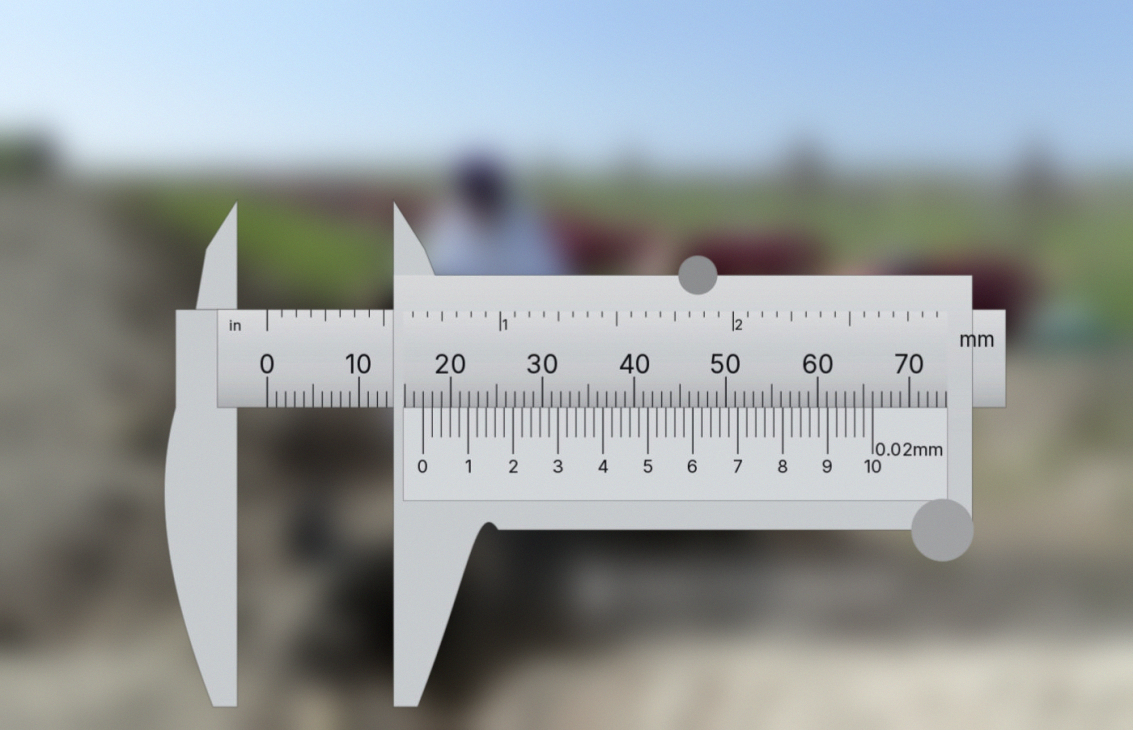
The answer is {"value": 17.0, "unit": "mm"}
